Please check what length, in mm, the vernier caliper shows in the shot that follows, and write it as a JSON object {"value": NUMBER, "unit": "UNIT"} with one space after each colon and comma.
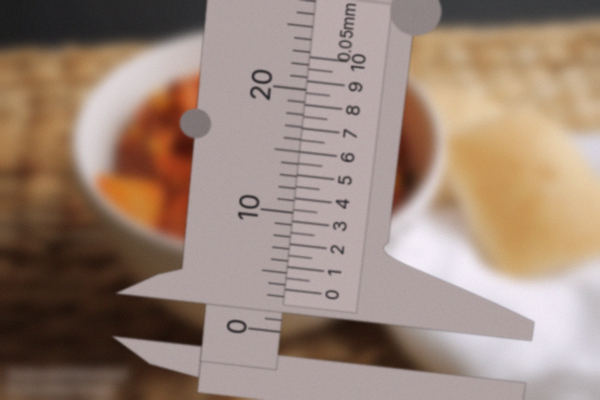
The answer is {"value": 3.6, "unit": "mm"}
